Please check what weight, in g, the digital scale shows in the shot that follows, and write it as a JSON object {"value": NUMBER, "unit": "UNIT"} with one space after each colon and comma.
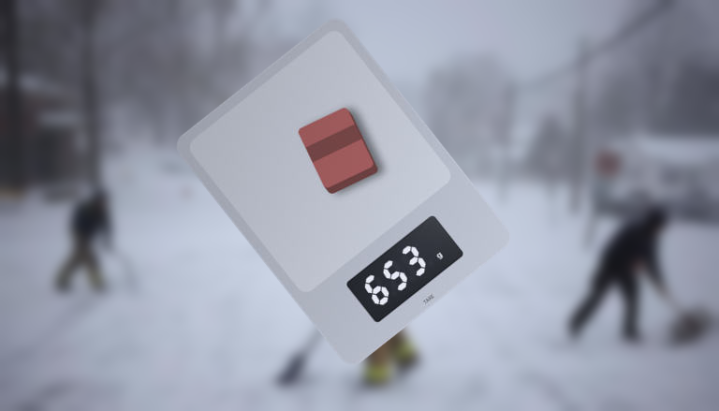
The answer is {"value": 653, "unit": "g"}
